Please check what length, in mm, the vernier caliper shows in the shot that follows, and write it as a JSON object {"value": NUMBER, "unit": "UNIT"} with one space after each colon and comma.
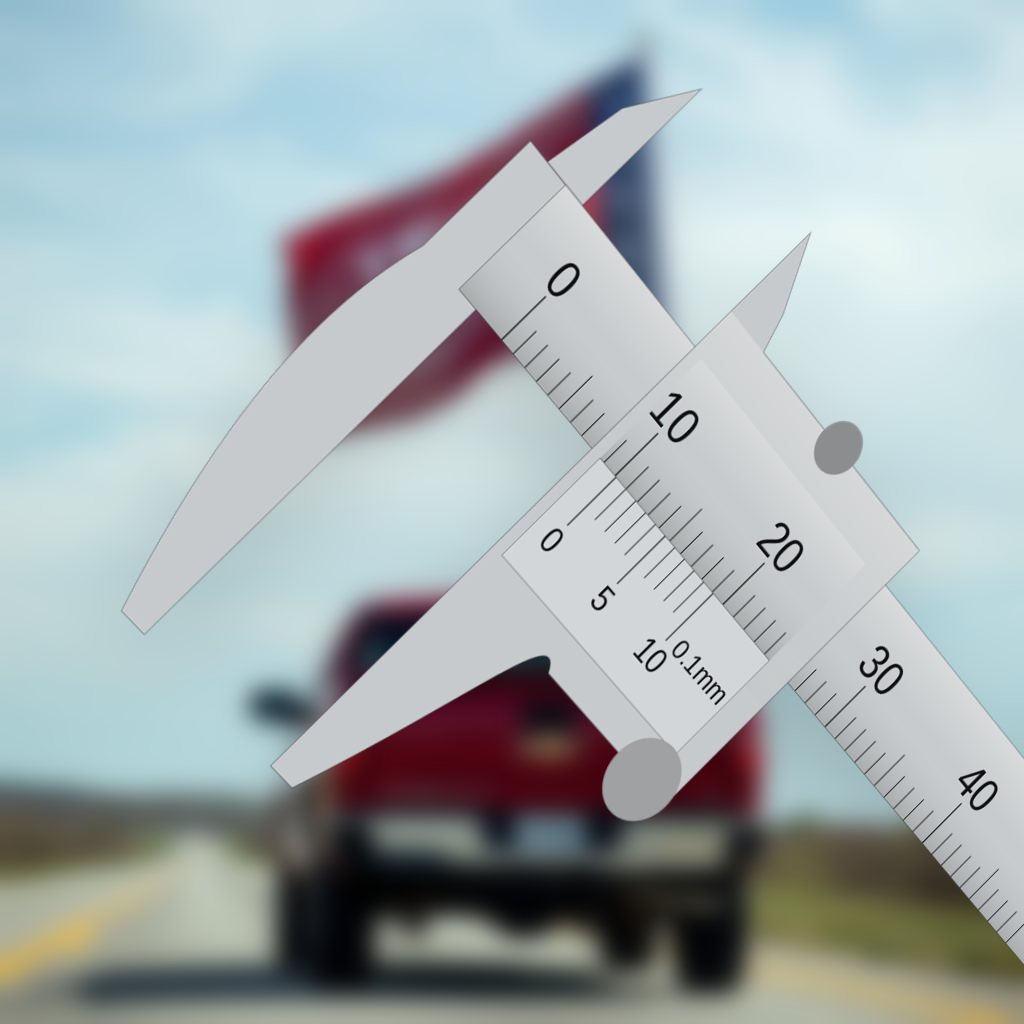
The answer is {"value": 10.1, "unit": "mm"}
